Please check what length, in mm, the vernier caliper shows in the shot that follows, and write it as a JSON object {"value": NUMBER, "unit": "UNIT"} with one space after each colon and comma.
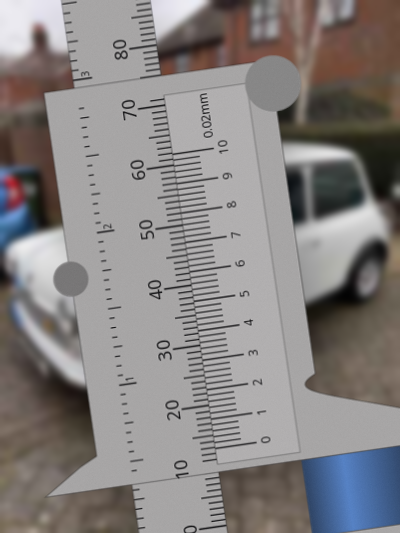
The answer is {"value": 12.8, "unit": "mm"}
